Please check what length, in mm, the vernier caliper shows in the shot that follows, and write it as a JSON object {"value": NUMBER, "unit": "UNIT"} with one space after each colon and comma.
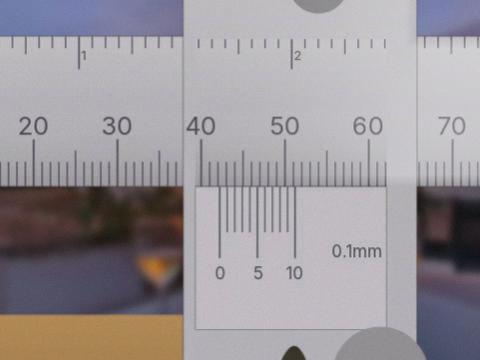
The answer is {"value": 42.2, "unit": "mm"}
